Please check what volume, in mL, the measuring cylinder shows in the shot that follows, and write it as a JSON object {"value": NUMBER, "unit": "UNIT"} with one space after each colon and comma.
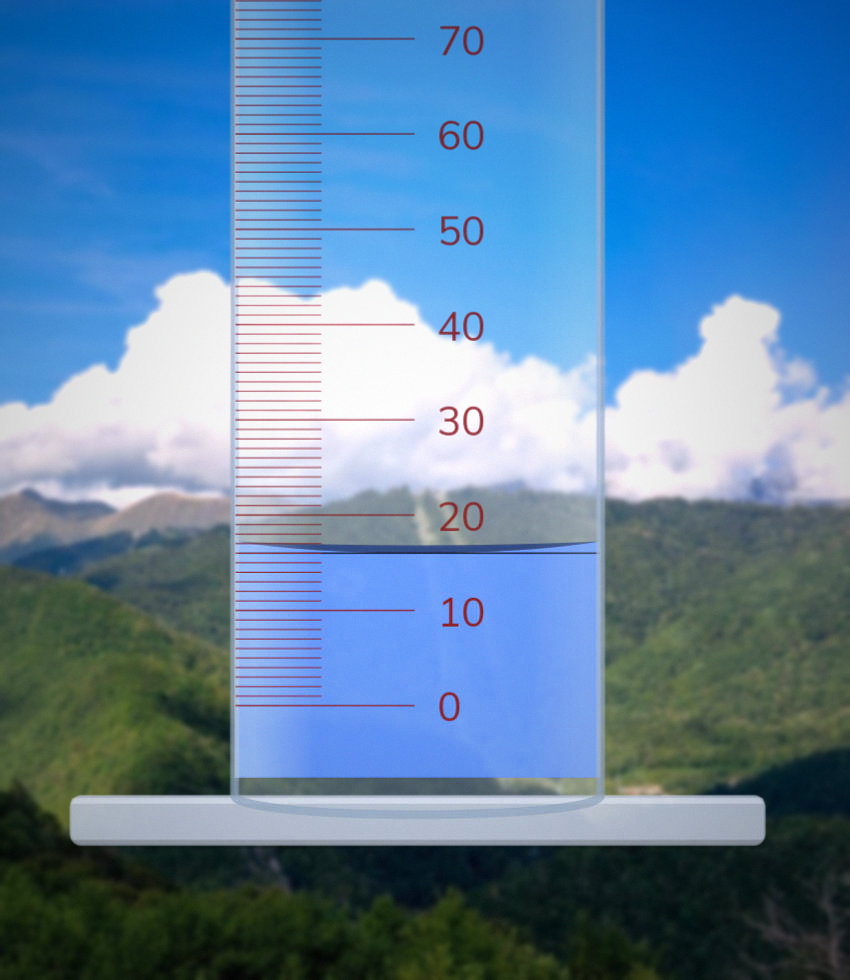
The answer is {"value": 16, "unit": "mL"}
